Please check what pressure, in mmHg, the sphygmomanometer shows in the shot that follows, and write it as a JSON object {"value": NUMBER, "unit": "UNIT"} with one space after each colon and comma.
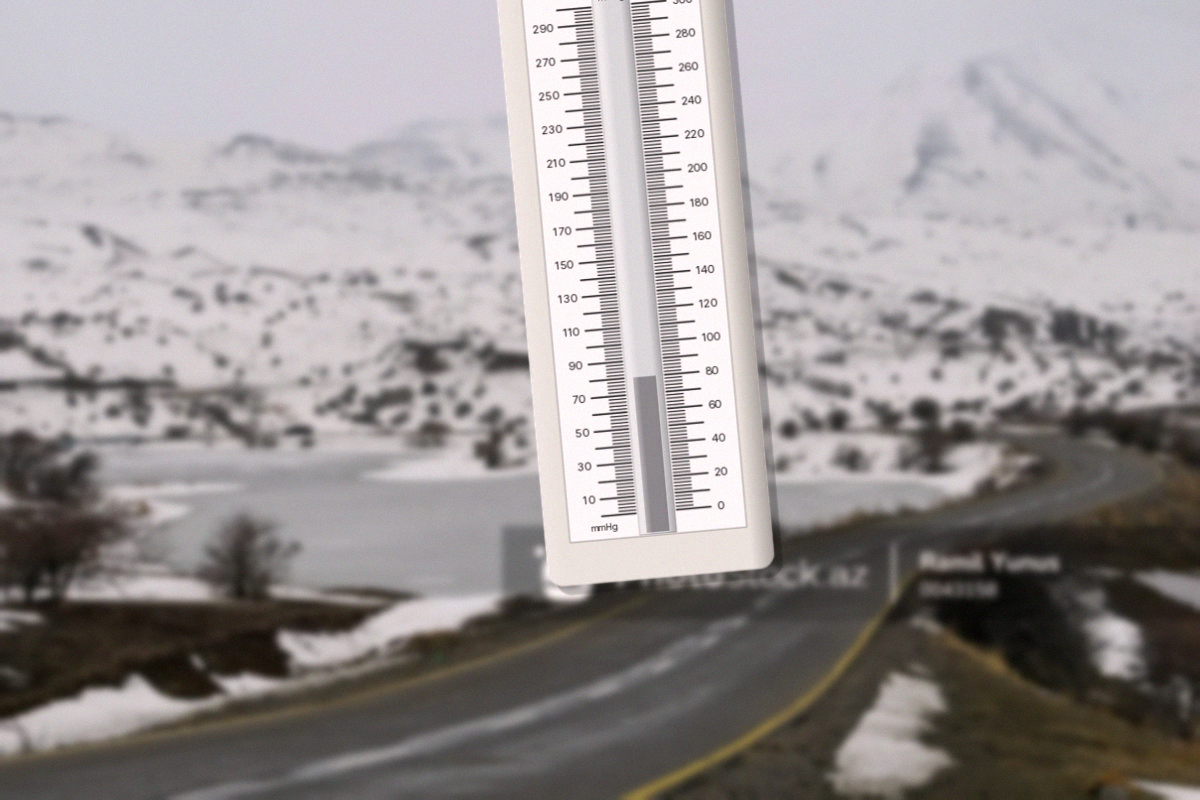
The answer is {"value": 80, "unit": "mmHg"}
